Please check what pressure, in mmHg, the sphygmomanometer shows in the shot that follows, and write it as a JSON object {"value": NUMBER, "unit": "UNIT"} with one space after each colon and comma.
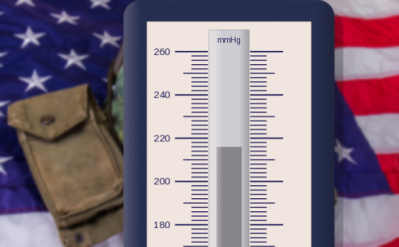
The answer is {"value": 216, "unit": "mmHg"}
